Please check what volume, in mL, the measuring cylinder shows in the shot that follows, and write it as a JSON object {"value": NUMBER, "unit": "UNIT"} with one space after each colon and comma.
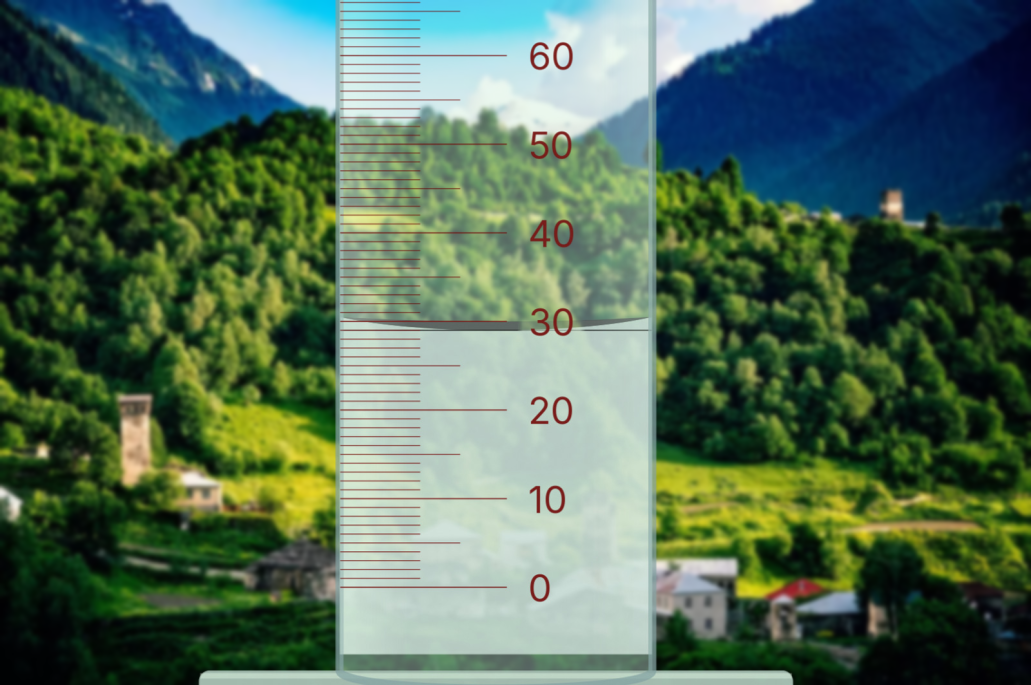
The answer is {"value": 29, "unit": "mL"}
